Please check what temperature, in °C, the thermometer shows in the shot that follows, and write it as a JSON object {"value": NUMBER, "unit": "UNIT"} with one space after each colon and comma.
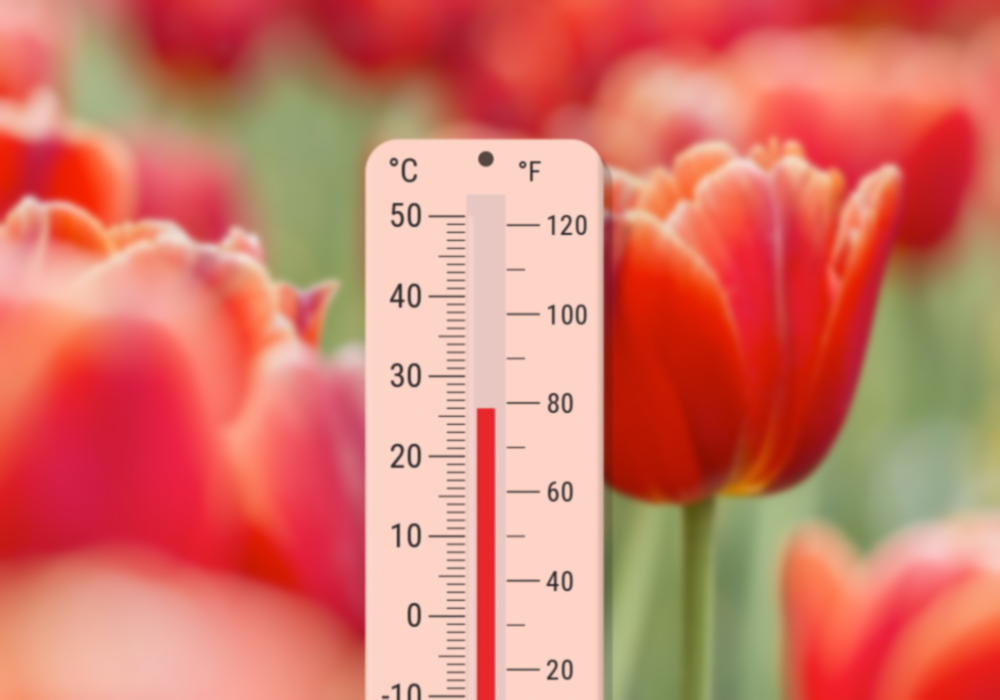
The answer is {"value": 26, "unit": "°C"}
